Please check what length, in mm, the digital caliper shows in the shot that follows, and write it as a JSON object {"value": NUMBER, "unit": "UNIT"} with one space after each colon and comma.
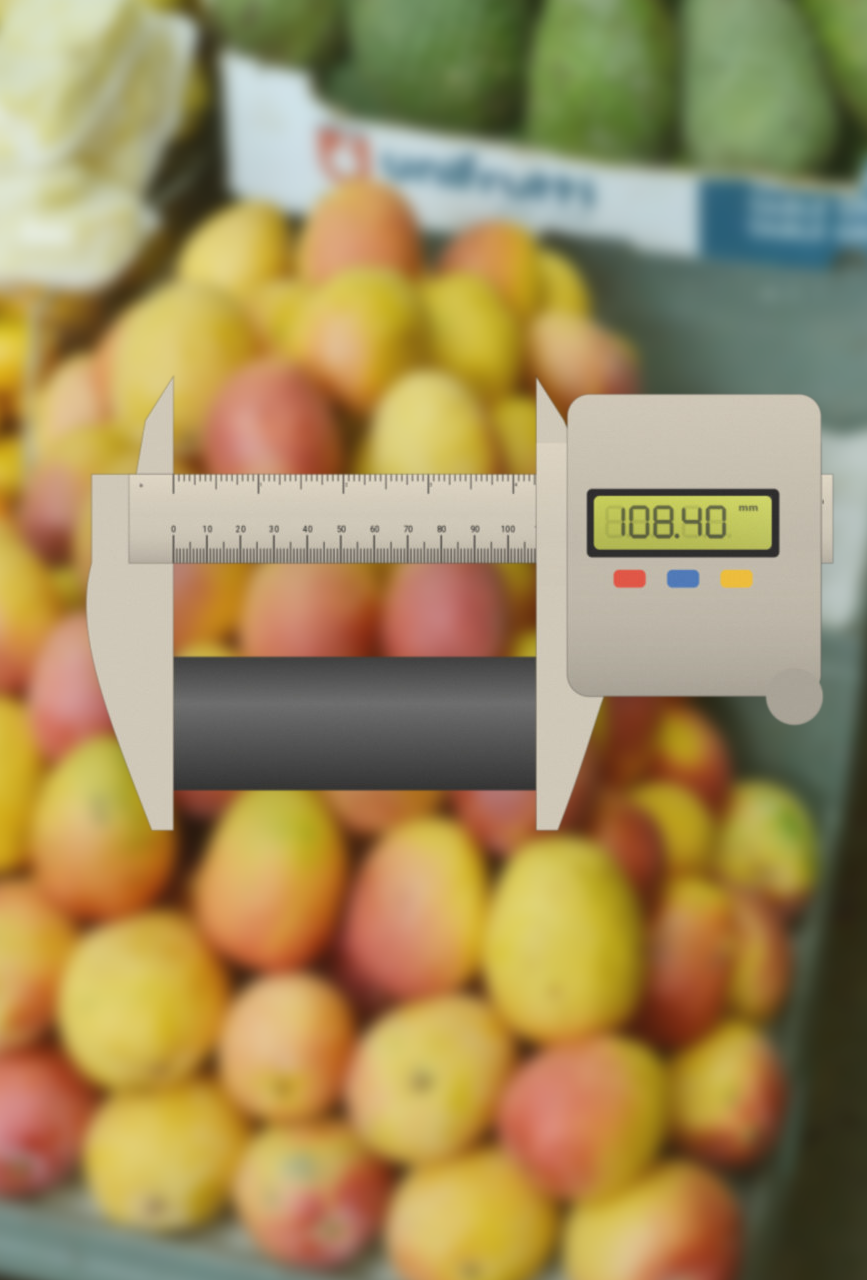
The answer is {"value": 108.40, "unit": "mm"}
